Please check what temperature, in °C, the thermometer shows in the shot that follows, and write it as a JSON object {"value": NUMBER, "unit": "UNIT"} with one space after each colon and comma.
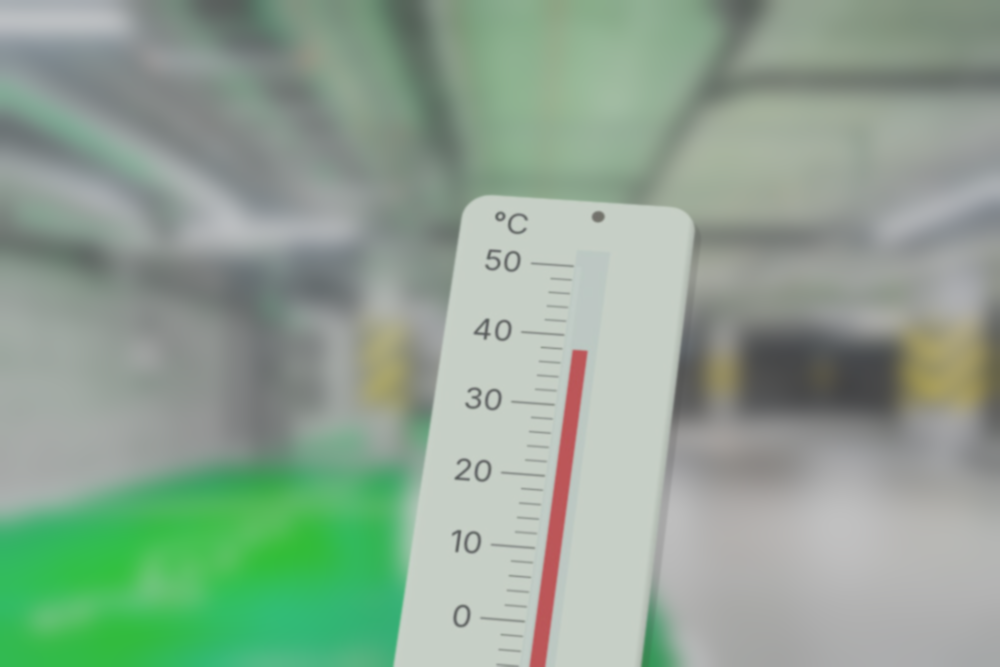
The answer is {"value": 38, "unit": "°C"}
